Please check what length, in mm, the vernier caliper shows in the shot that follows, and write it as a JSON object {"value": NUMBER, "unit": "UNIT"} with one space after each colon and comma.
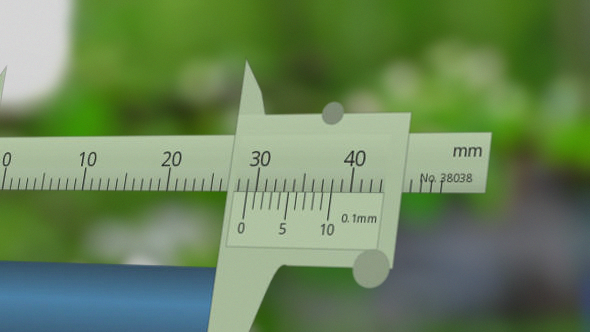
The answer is {"value": 29.0, "unit": "mm"}
